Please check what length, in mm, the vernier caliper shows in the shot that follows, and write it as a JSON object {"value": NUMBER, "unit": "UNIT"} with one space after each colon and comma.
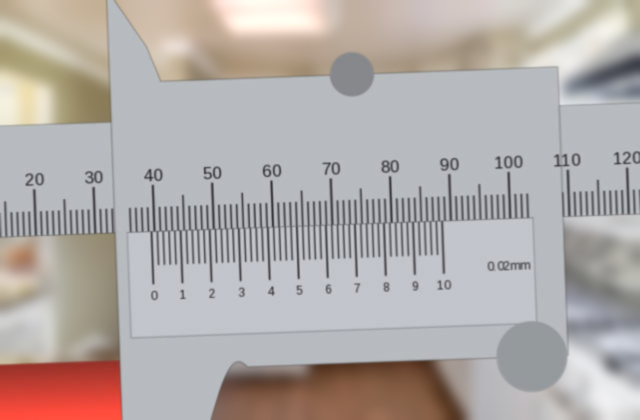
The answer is {"value": 39.5, "unit": "mm"}
